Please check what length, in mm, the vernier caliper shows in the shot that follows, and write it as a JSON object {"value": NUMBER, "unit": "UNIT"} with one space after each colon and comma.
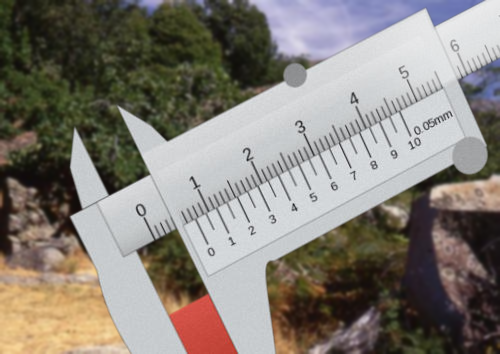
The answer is {"value": 7.5, "unit": "mm"}
